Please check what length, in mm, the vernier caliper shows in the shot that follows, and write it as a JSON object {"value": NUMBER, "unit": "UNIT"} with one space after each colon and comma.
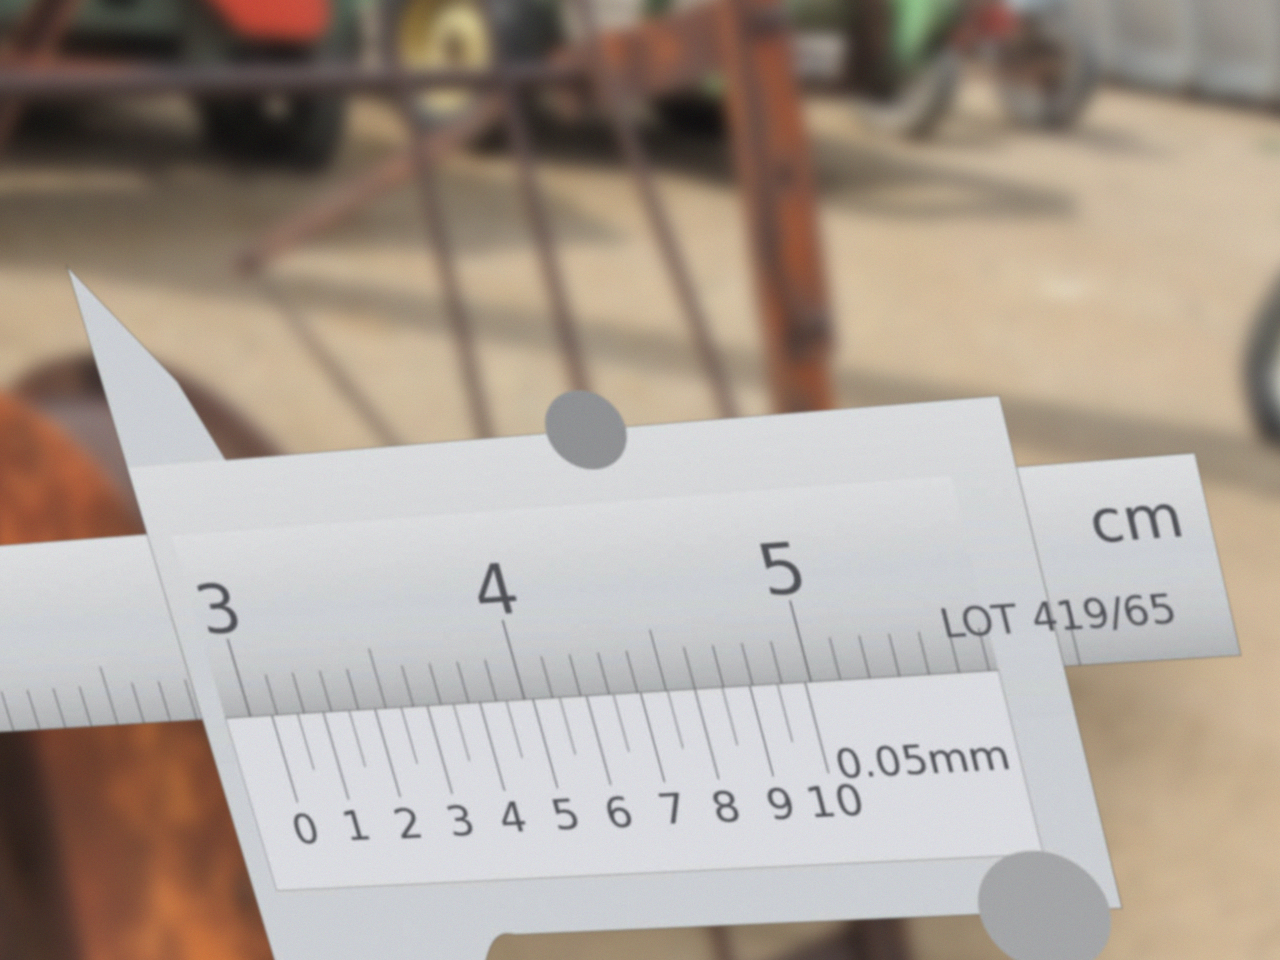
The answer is {"value": 30.8, "unit": "mm"}
